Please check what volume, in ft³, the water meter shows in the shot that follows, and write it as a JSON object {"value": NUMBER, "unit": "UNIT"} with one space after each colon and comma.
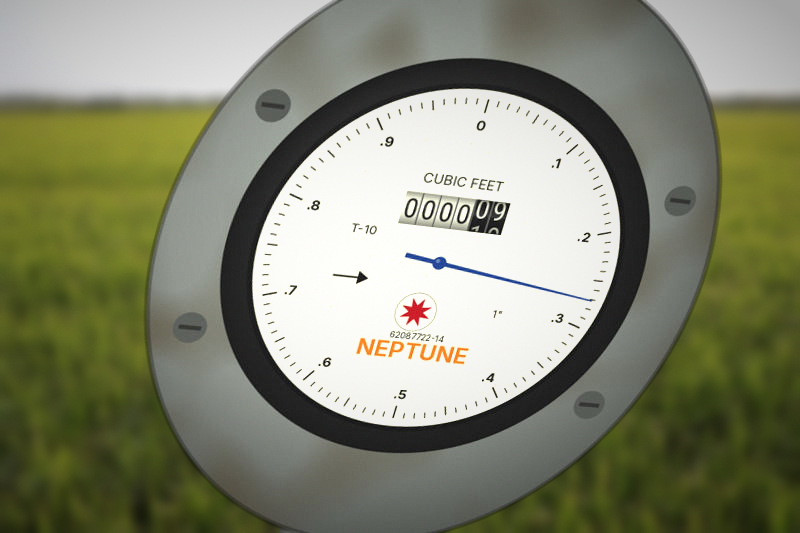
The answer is {"value": 9.27, "unit": "ft³"}
